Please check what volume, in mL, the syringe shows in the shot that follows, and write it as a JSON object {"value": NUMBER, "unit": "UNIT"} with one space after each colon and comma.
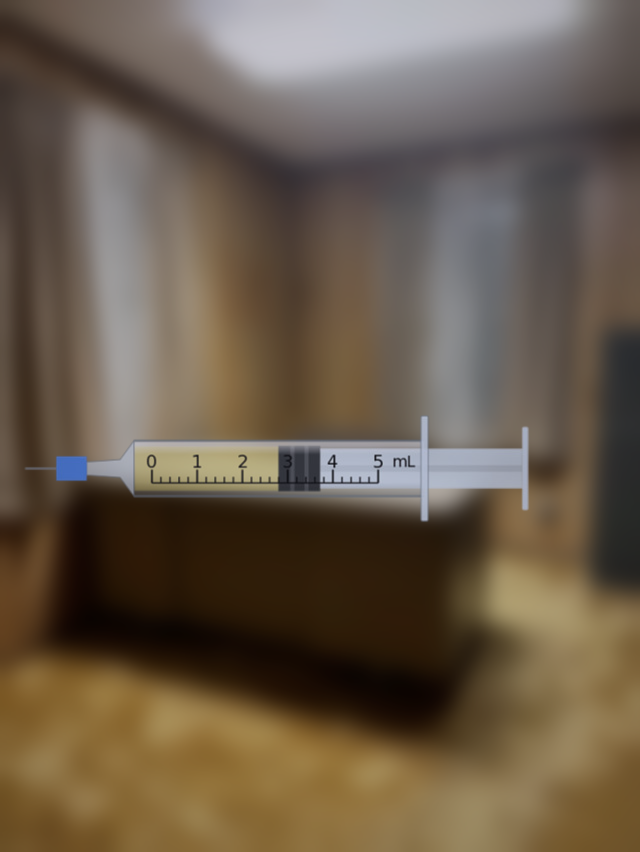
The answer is {"value": 2.8, "unit": "mL"}
